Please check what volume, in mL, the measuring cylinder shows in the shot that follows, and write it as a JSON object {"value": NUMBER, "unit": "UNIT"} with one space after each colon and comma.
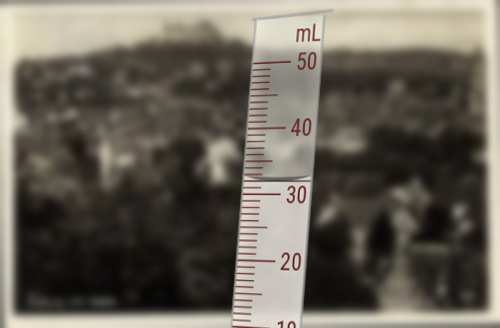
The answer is {"value": 32, "unit": "mL"}
